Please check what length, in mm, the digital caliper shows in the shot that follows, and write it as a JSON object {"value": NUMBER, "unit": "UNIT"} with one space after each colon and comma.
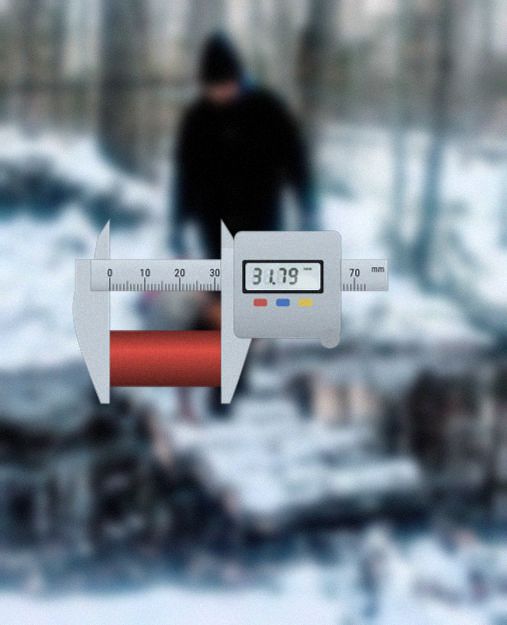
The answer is {"value": 31.79, "unit": "mm"}
